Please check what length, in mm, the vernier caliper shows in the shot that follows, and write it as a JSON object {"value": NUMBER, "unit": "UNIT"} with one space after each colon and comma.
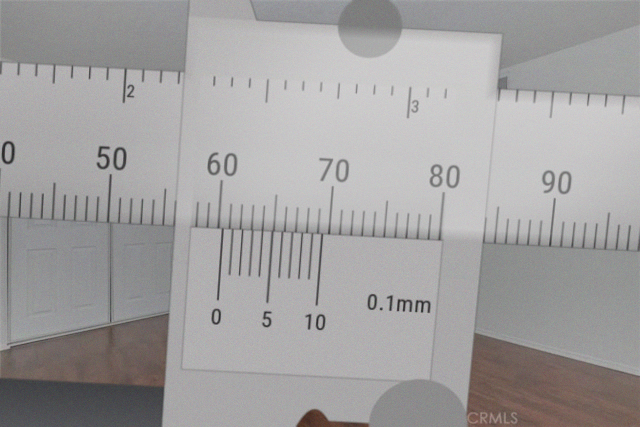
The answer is {"value": 60.4, "unit": "mm"}
